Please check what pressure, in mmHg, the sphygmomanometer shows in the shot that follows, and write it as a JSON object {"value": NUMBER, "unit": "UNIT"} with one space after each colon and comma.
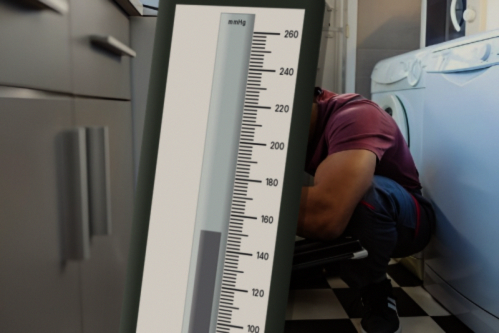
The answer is {"value": 150, "unit": "mmHg"}
